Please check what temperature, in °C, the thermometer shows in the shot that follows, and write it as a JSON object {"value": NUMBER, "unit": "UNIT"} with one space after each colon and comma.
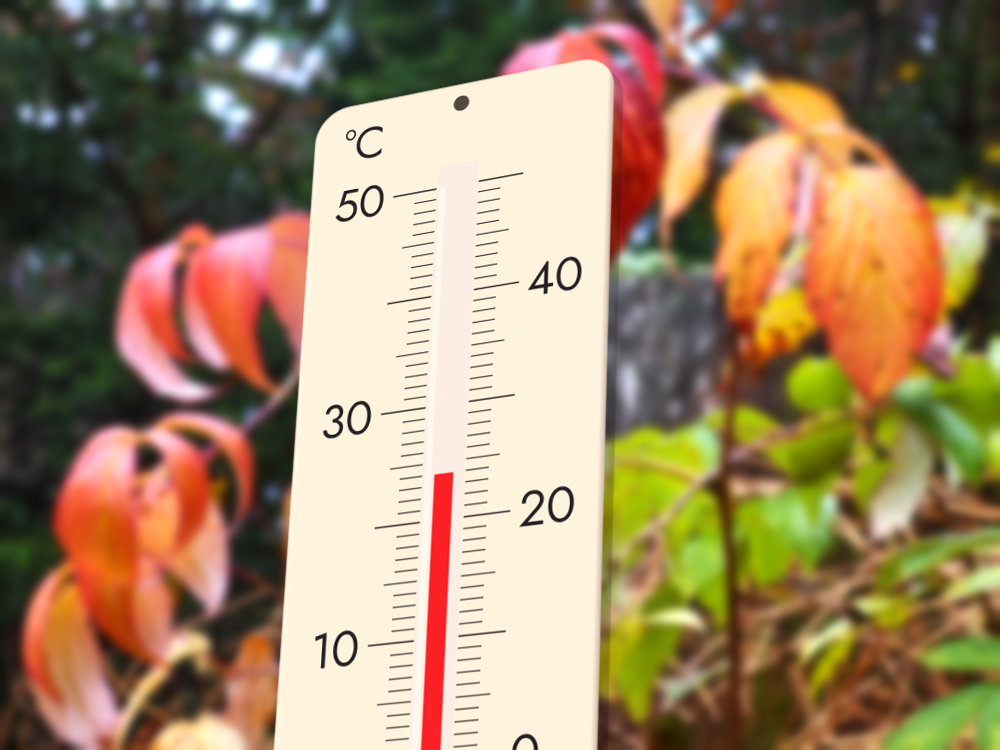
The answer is {"value": 24, "unit": "°C"}
